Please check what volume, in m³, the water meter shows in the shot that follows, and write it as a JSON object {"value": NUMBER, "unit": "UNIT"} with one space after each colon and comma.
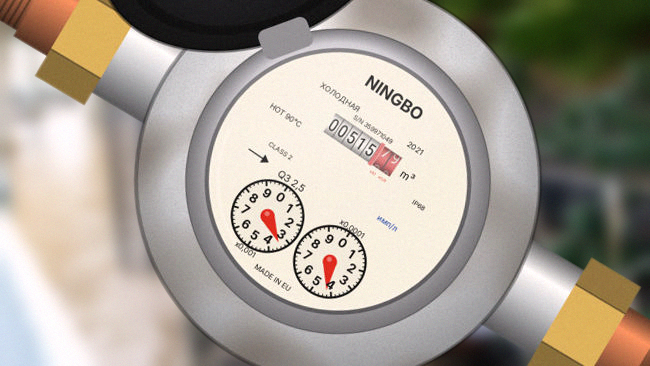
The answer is {"value": 515.7934, "unit": "m³"}
